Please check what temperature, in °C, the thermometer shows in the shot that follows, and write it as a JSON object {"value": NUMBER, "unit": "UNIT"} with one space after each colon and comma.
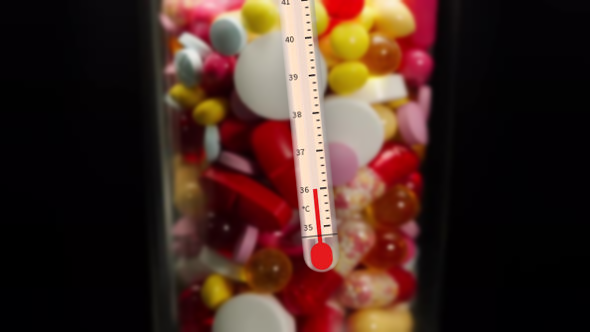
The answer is {"value": 36, "unit": "°C"}
